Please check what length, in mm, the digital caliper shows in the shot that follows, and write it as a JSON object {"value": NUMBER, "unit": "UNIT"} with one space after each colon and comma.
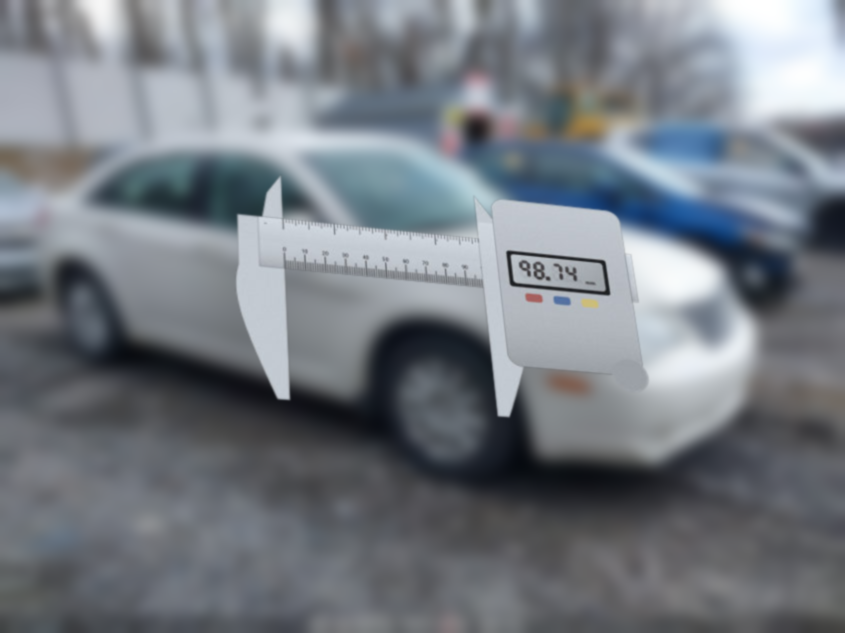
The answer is {"value": 98.74, "unit": "mm"}
